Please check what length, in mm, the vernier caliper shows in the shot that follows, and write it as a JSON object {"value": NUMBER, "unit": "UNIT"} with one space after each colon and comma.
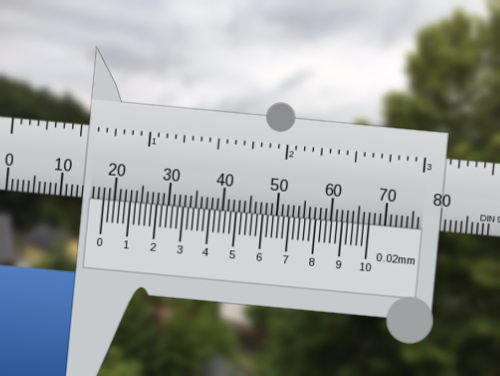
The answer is {"value": 18.0, "unit": "mm"}
